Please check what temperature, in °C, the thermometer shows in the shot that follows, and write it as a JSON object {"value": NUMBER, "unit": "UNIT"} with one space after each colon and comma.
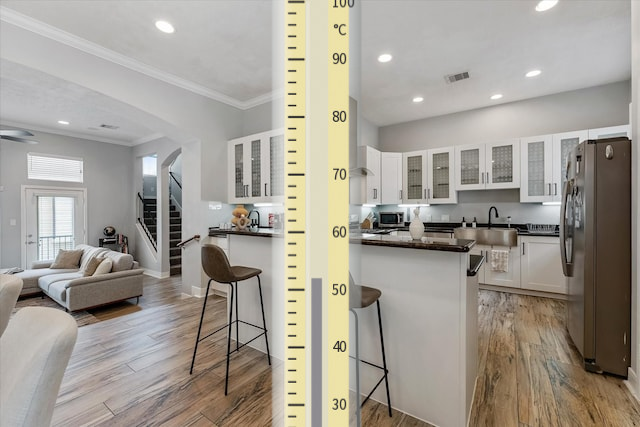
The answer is {"value": 52, "unit": "°C"}
